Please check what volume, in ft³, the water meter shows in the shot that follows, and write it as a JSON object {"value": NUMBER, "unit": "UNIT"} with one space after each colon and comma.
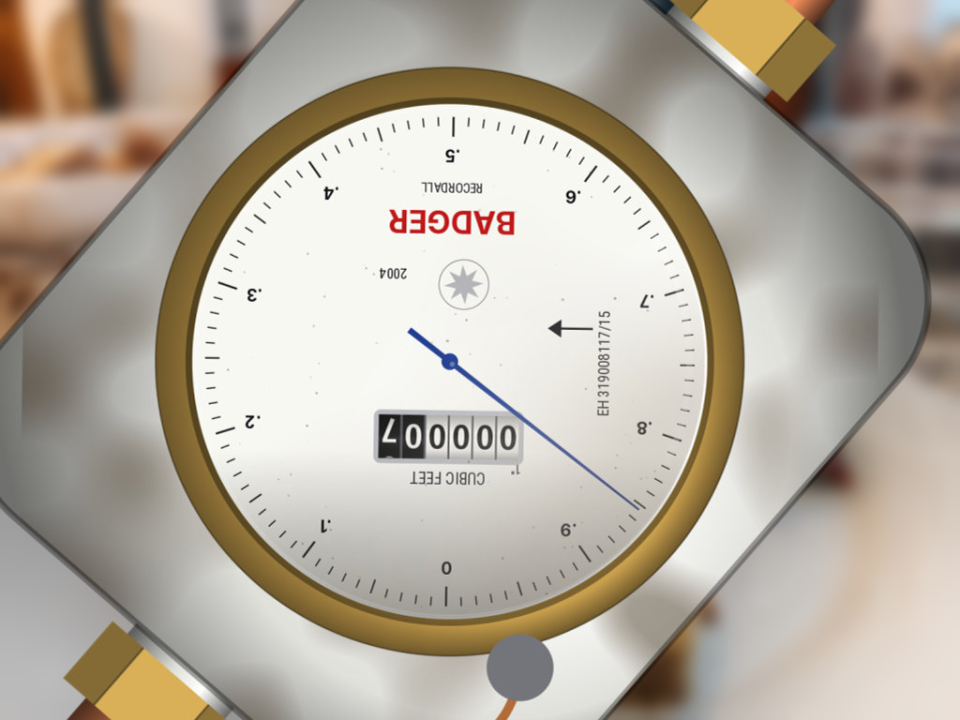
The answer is {"value": 6.85, "unit": "ft³"}
